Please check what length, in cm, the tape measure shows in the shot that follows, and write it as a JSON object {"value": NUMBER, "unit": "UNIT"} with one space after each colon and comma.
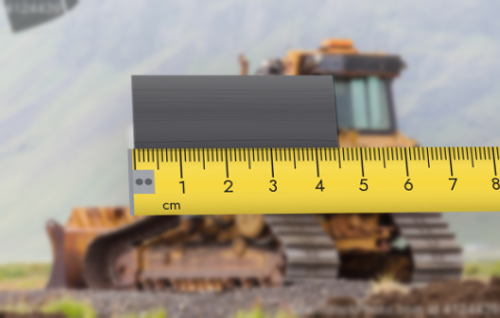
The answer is {"value": 4.5, "unit": "cm"}
